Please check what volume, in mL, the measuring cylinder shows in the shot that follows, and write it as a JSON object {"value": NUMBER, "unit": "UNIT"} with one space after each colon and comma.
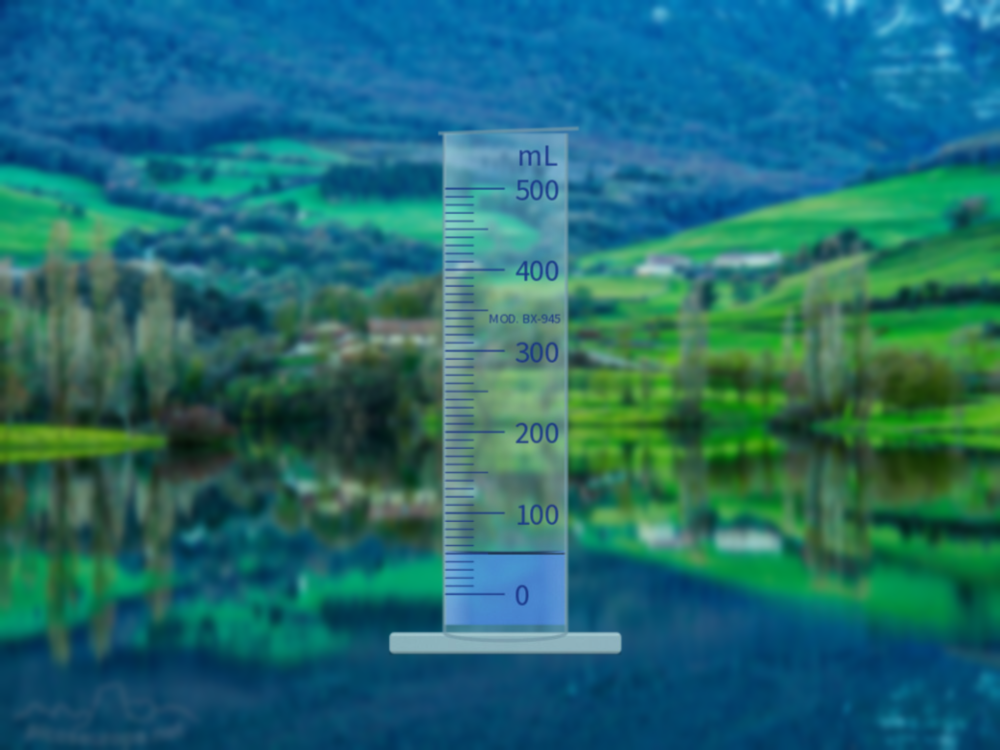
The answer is {"value": 50, "unit": "mL"}
